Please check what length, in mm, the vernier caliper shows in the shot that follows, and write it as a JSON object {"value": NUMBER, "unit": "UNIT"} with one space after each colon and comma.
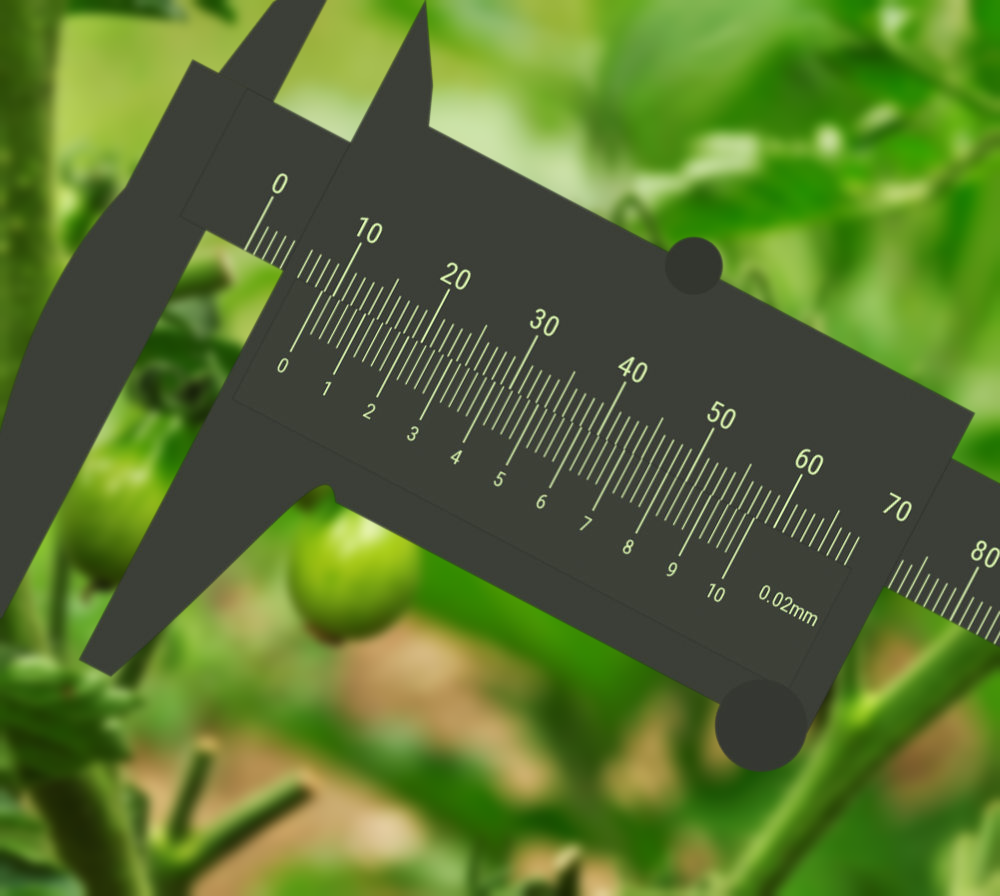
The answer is {"value": 8.8, "unit": "mm"}
